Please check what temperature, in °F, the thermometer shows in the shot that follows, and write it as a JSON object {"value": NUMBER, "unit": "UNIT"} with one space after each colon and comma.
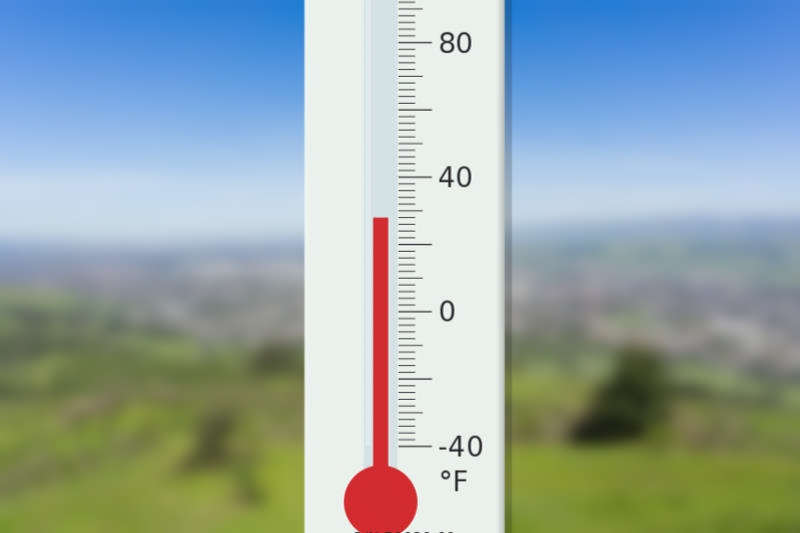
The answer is {"value": 28, "unit": "°F"}
